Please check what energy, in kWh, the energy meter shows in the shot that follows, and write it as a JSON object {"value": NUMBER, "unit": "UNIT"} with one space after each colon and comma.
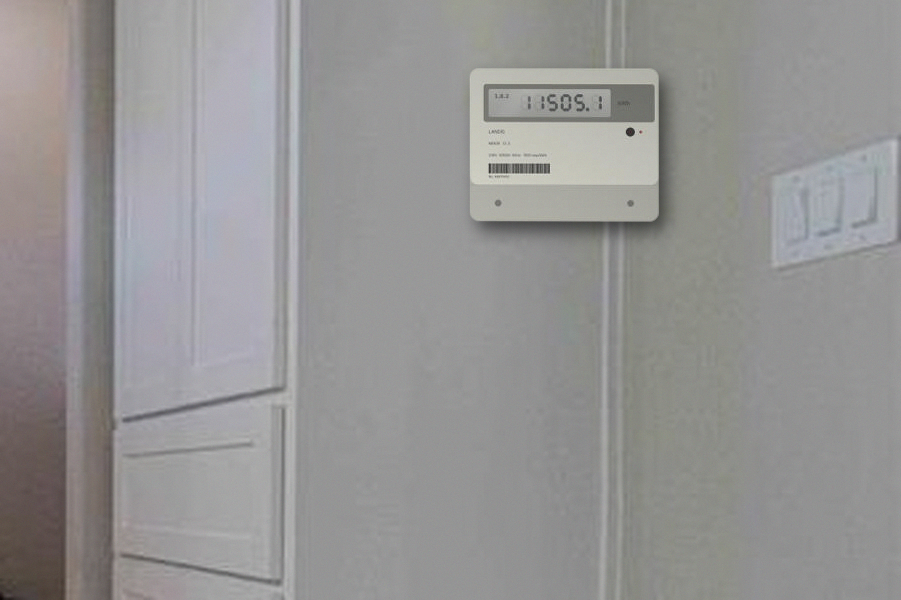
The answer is {"value": 11505.1, "unit": "kWh"}
